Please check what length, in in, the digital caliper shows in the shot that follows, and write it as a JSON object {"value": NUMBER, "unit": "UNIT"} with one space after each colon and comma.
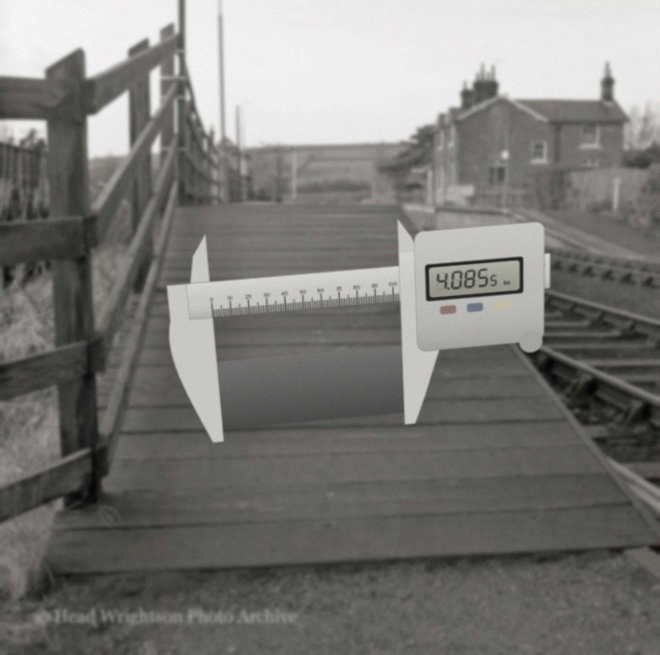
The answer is {"value": 4.0855, "unit": "in"}
